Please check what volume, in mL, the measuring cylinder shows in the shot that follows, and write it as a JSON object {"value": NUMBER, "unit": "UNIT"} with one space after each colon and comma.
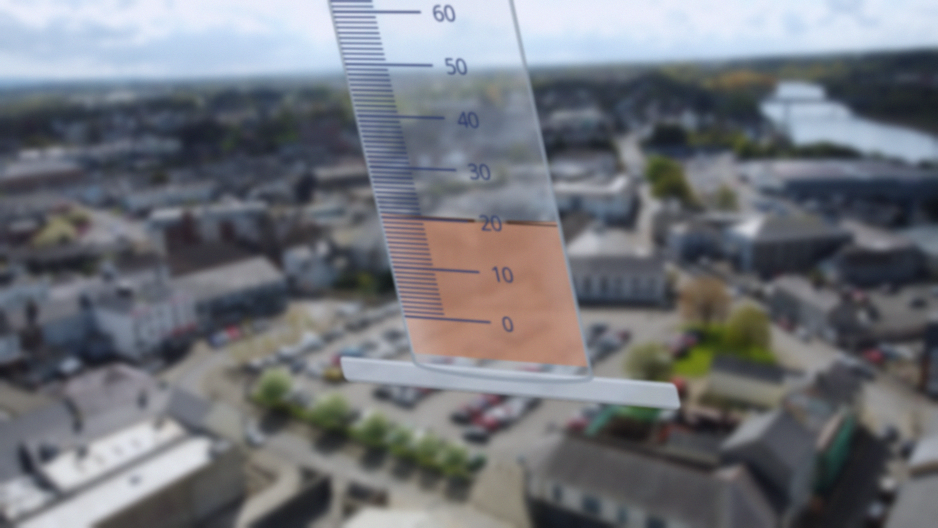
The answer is {"value": 20, "unit": "mL"}
